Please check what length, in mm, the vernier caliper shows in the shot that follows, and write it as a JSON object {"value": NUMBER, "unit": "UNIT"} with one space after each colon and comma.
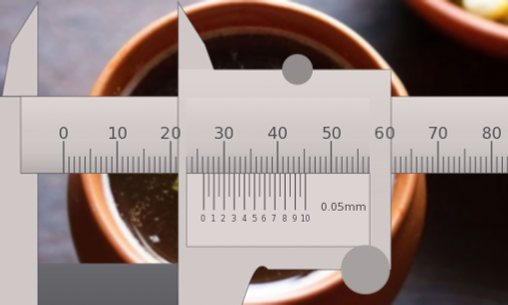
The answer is {"value": 26.2, "unit": "mm"}
